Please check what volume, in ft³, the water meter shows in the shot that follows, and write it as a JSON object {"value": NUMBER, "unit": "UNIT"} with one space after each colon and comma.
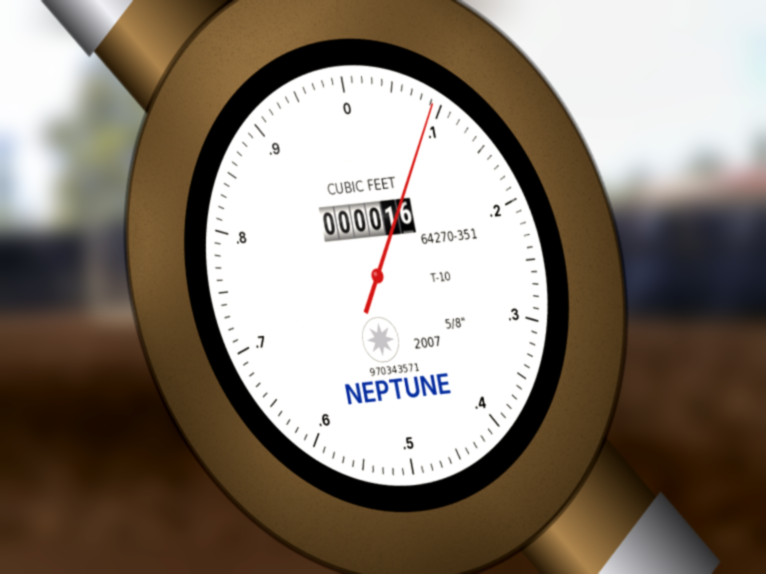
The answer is {"value": 16.09, "unit": "ft³"}
